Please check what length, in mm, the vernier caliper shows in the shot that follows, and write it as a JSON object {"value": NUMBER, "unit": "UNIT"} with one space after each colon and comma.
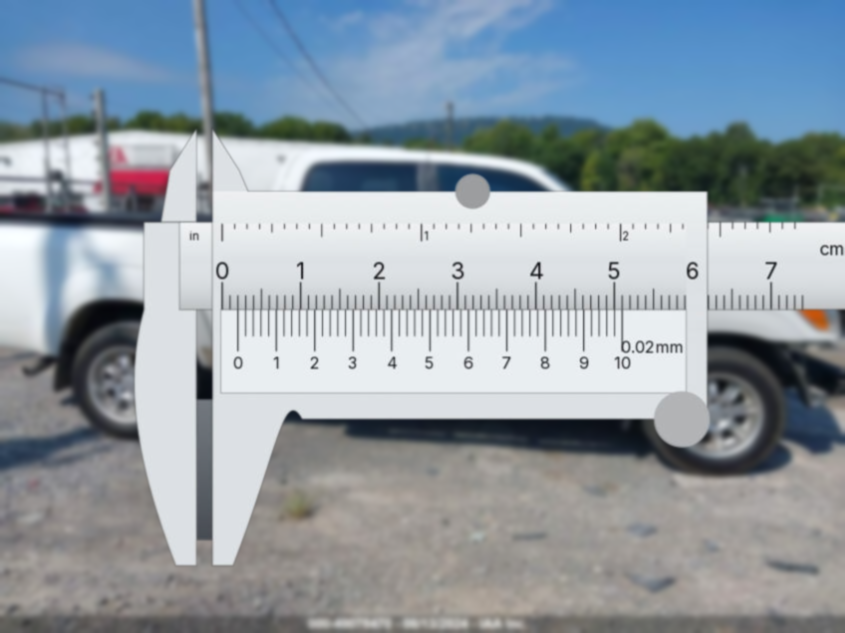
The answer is {"value": 2.0, "unit": "mm"}
